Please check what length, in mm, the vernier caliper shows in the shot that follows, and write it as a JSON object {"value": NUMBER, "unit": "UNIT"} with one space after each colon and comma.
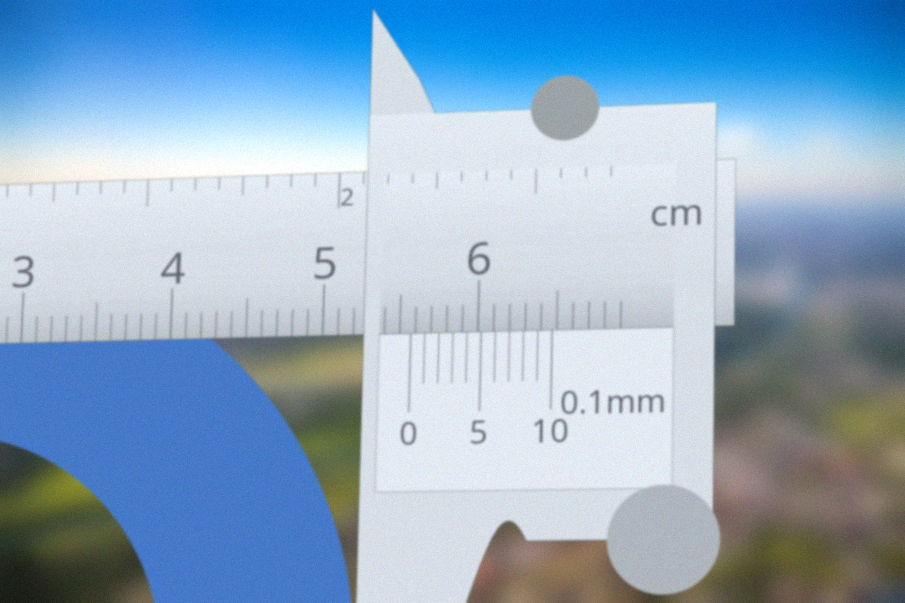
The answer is {"value": 55.7, "unit": "mm"}
